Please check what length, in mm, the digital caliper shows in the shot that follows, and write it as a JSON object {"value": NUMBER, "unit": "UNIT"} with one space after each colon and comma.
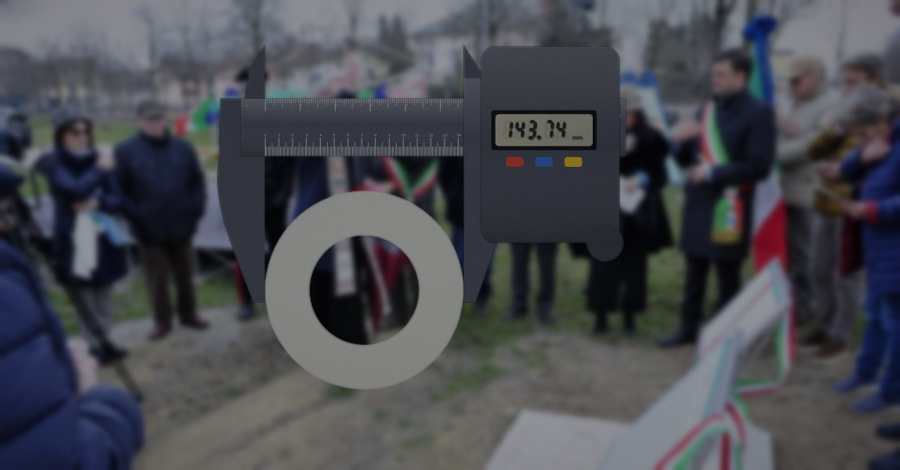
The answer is {"value": 143.74, "unit": "mm"}
